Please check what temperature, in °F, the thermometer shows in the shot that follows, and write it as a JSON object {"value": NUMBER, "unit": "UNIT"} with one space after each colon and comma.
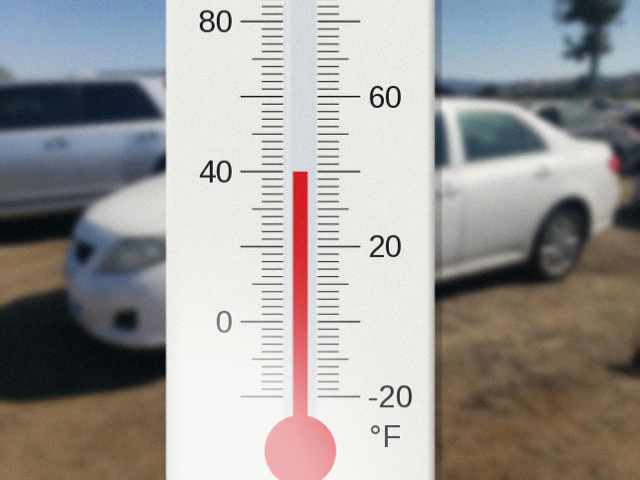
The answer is {"value": 40, "unit": "°F"}
